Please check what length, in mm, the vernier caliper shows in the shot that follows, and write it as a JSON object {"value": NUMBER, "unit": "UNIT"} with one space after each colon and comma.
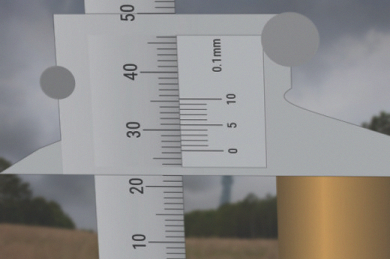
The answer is {"value": 26.4, "unit": "mm"}
